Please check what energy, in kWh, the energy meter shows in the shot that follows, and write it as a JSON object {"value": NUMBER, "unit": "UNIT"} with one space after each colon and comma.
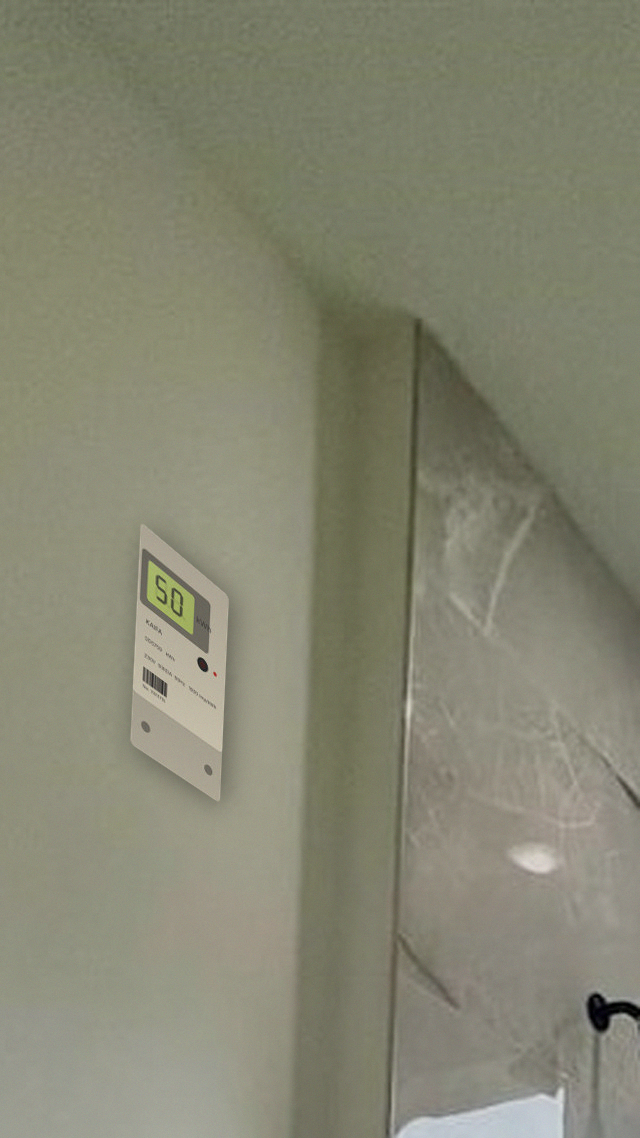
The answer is {"value": 50, "unit": "kWh"}
